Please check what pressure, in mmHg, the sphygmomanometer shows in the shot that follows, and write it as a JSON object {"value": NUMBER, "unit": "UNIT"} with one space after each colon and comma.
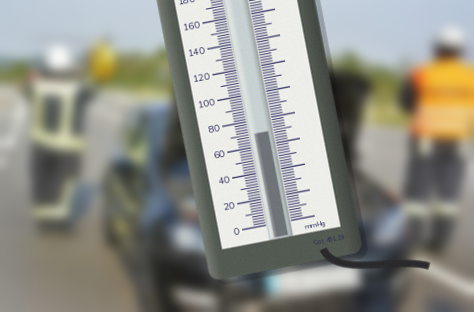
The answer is {"value": 70, "unit": "mmHg"}
